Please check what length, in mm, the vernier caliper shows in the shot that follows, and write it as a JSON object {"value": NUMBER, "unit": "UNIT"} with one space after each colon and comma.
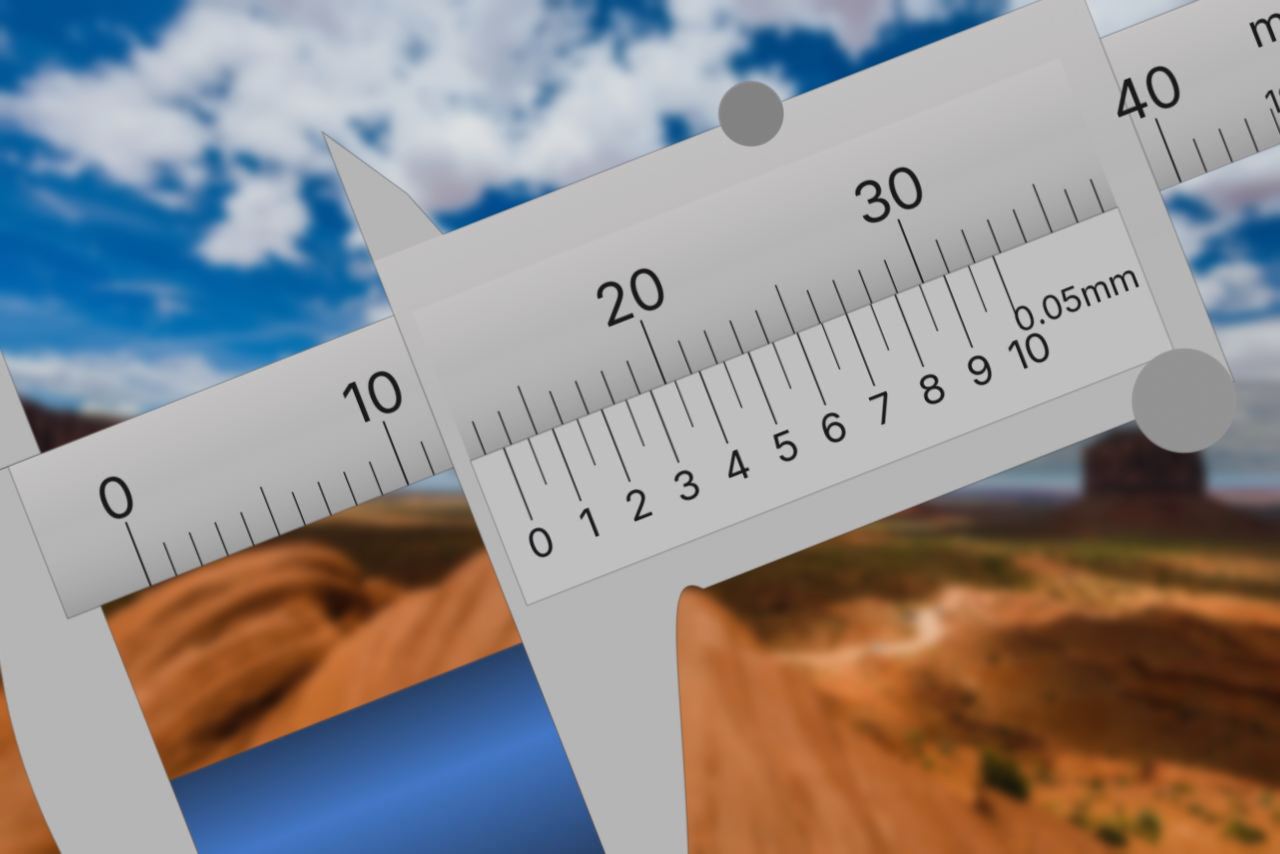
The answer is {"value": 13.70, "unit": "mm"}
